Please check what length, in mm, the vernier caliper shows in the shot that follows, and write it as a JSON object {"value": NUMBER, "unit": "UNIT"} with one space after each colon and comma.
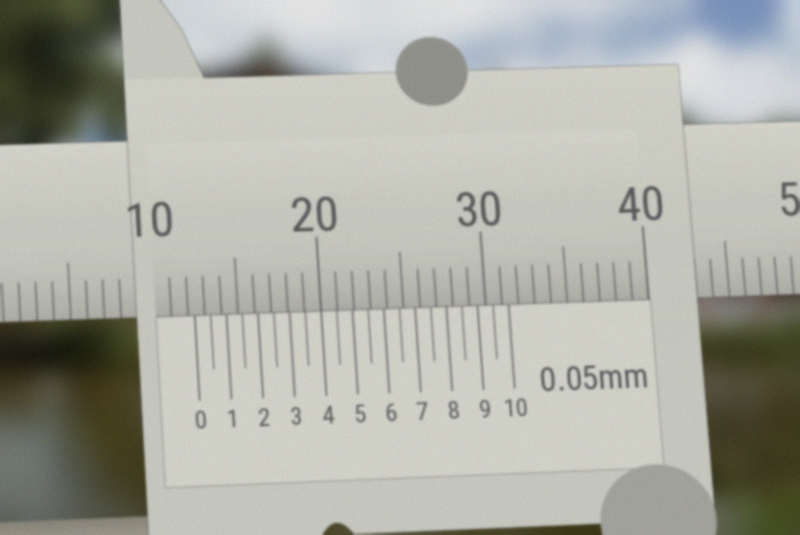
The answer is {"value": 12.4, "unit": "mm"}
